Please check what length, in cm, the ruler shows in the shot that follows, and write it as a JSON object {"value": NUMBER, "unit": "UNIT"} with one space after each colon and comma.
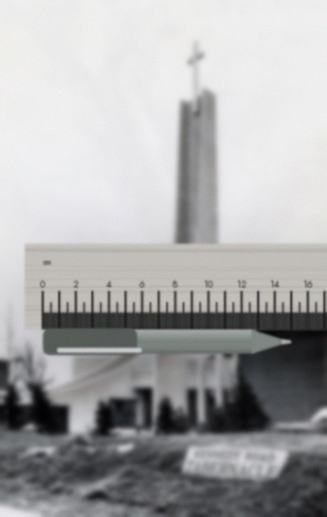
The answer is {"value": 15, "unit": "cm"}
